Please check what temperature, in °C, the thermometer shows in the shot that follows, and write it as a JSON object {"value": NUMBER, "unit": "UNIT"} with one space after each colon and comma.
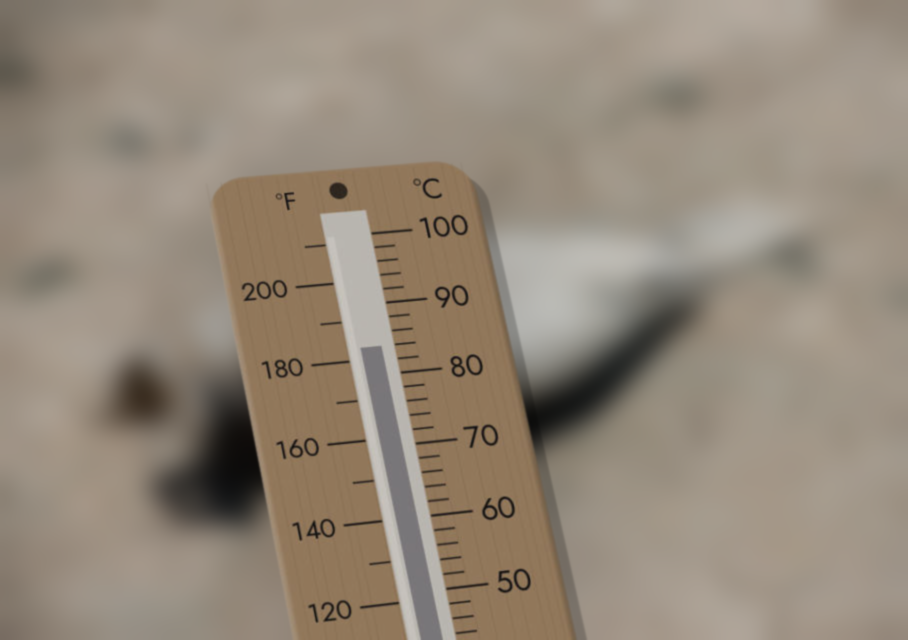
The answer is {"value": 84, "unit": "°C"}
